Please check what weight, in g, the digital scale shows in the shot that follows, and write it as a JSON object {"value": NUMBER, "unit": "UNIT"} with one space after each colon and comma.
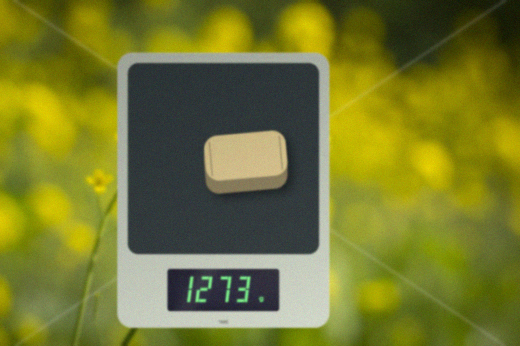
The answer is {"value": 1273, "unit": "g"}
